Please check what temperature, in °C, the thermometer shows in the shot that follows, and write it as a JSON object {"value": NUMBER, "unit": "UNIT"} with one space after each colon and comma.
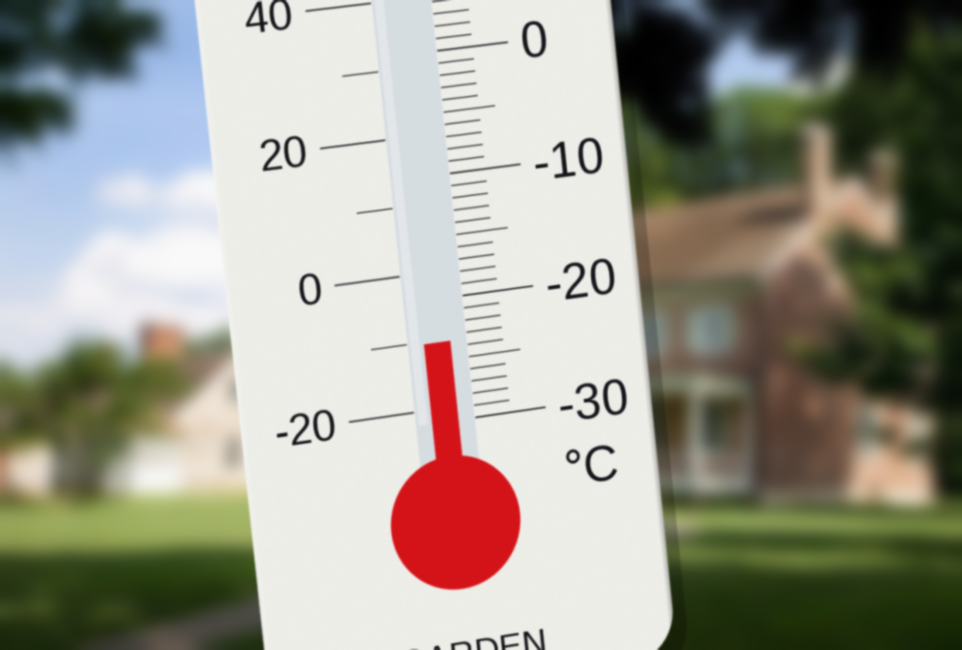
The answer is {"value": -23.5, "unit": "°C"}
